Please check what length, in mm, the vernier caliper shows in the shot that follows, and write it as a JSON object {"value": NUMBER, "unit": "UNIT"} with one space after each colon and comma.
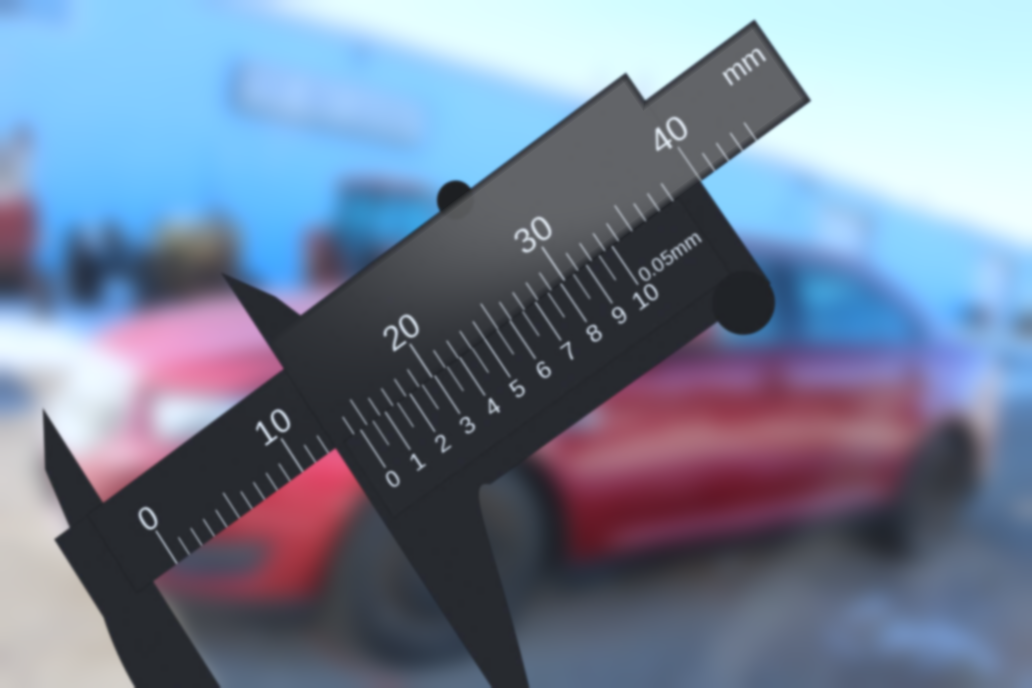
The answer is {"value": 14.5, "unit": "mm"}
